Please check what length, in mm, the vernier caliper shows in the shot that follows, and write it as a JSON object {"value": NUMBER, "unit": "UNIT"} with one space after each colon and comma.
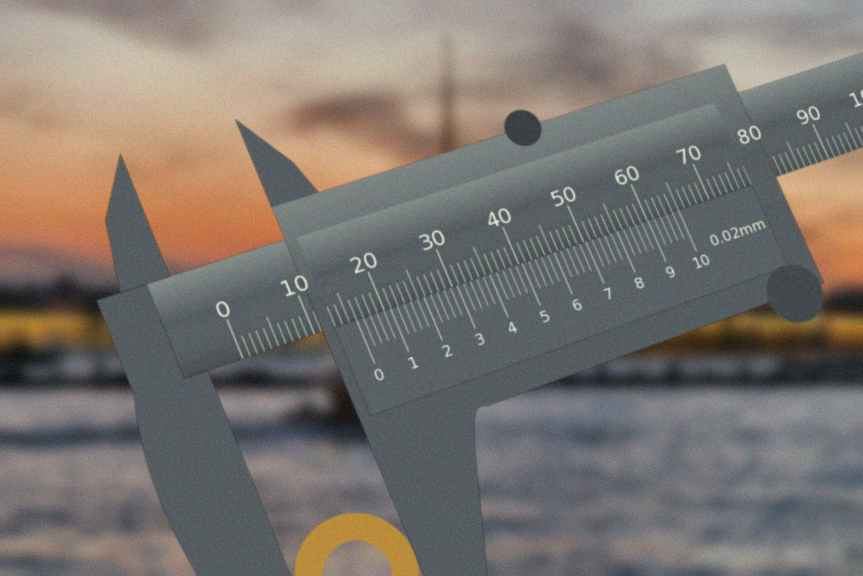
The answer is {"value": 16.0, "unit": "mm"}
